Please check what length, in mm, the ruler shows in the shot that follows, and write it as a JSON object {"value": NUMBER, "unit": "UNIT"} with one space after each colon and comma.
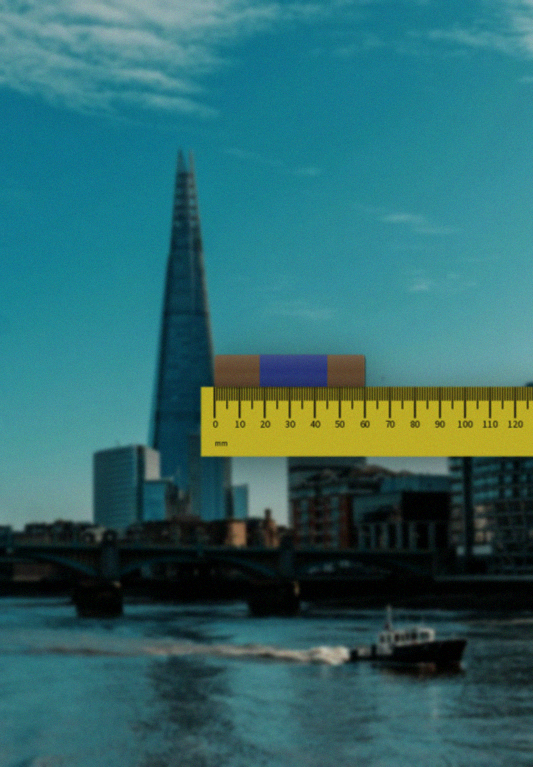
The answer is {"value": 60, "unit": "mm"}
